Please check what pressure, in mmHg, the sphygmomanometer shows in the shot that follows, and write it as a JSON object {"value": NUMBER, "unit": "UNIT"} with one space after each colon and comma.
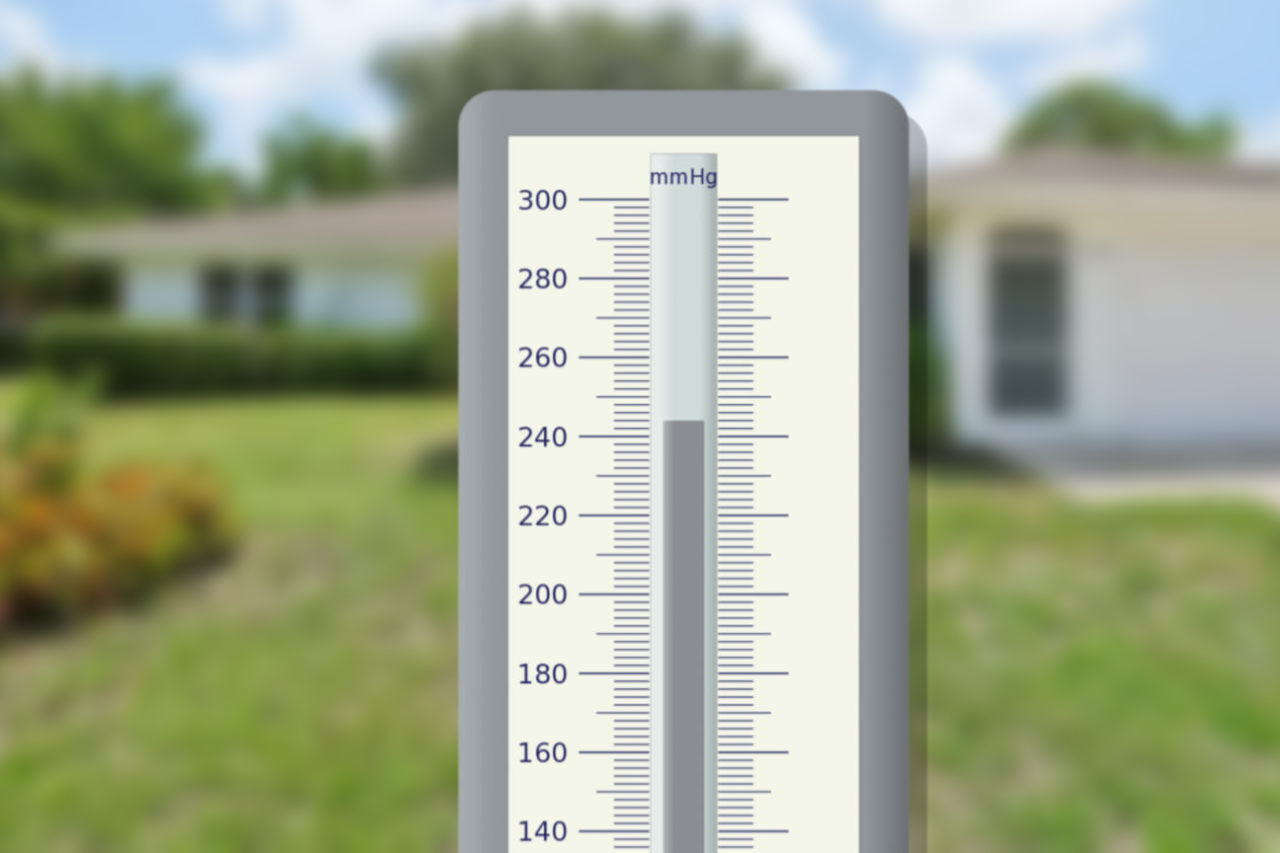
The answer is {"value": 244, "unit": "mmHg"}
